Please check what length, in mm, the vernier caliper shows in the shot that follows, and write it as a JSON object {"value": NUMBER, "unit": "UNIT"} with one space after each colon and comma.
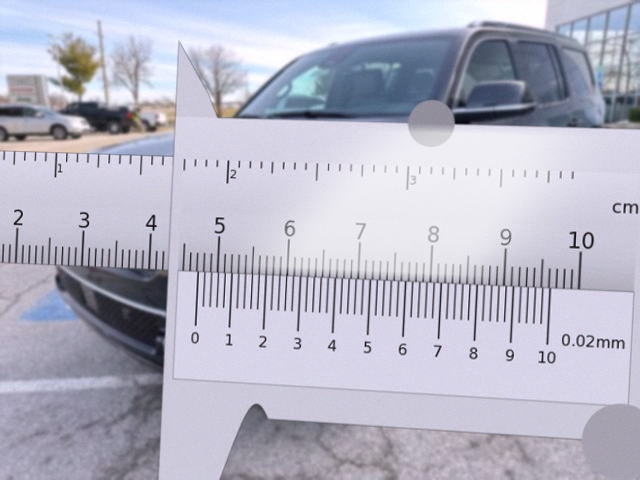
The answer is {"value": 47.2, "unit": "mm"}
